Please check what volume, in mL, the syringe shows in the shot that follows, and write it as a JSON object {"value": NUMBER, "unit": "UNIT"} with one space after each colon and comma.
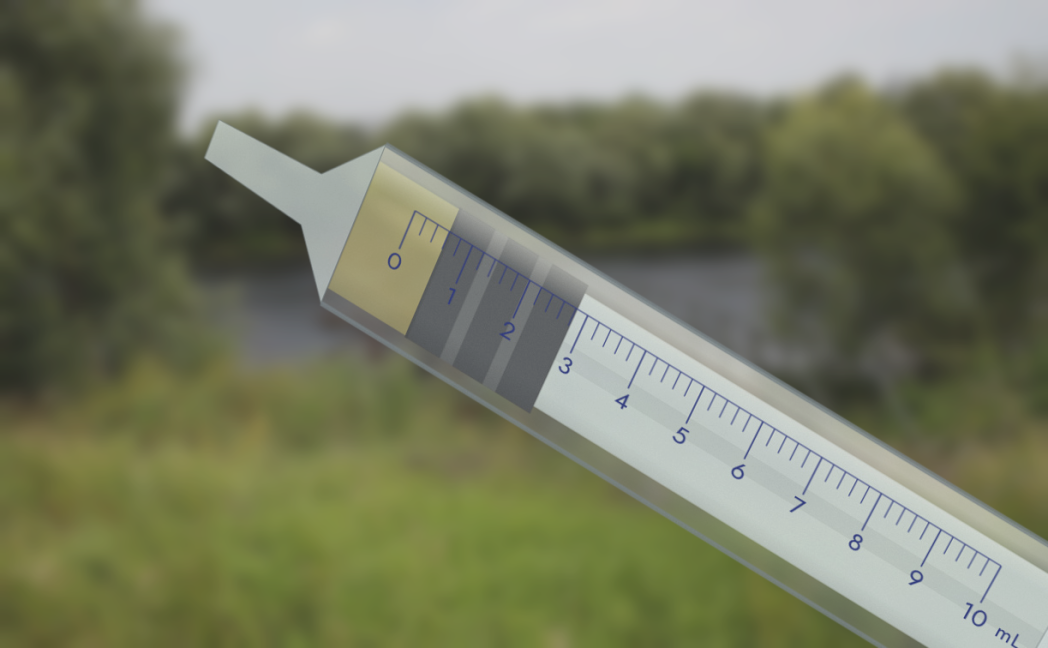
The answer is {"value": 0.6, "unit": "mL"}
